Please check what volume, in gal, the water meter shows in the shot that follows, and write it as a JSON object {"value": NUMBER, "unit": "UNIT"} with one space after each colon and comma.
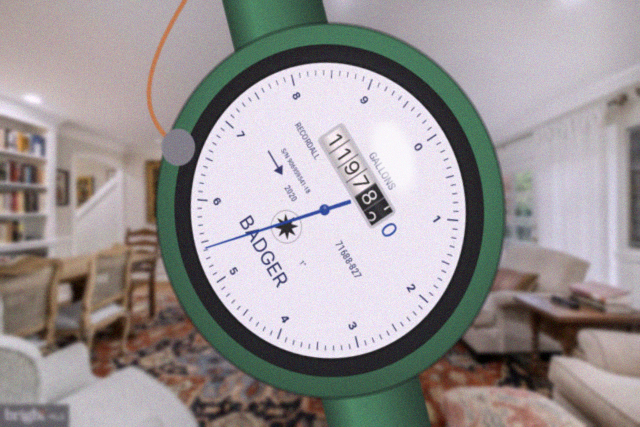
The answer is {"value": 1197815.4, "unit": "gal"}
